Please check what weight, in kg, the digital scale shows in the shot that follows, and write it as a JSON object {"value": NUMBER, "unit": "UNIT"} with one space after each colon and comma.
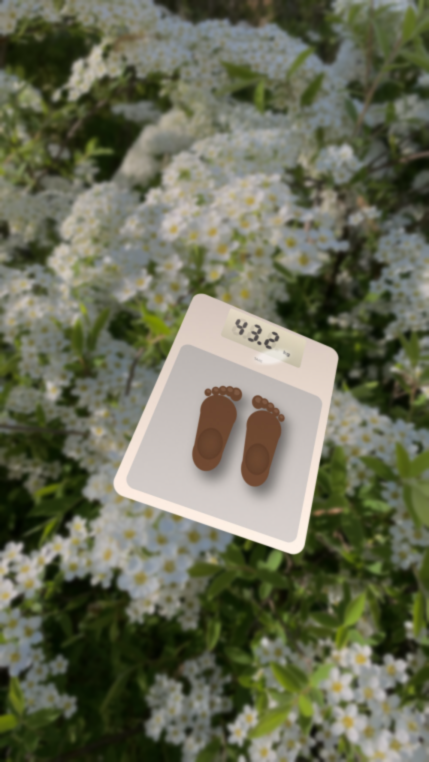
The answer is {"value": 43.2, "unit": "kg"}
